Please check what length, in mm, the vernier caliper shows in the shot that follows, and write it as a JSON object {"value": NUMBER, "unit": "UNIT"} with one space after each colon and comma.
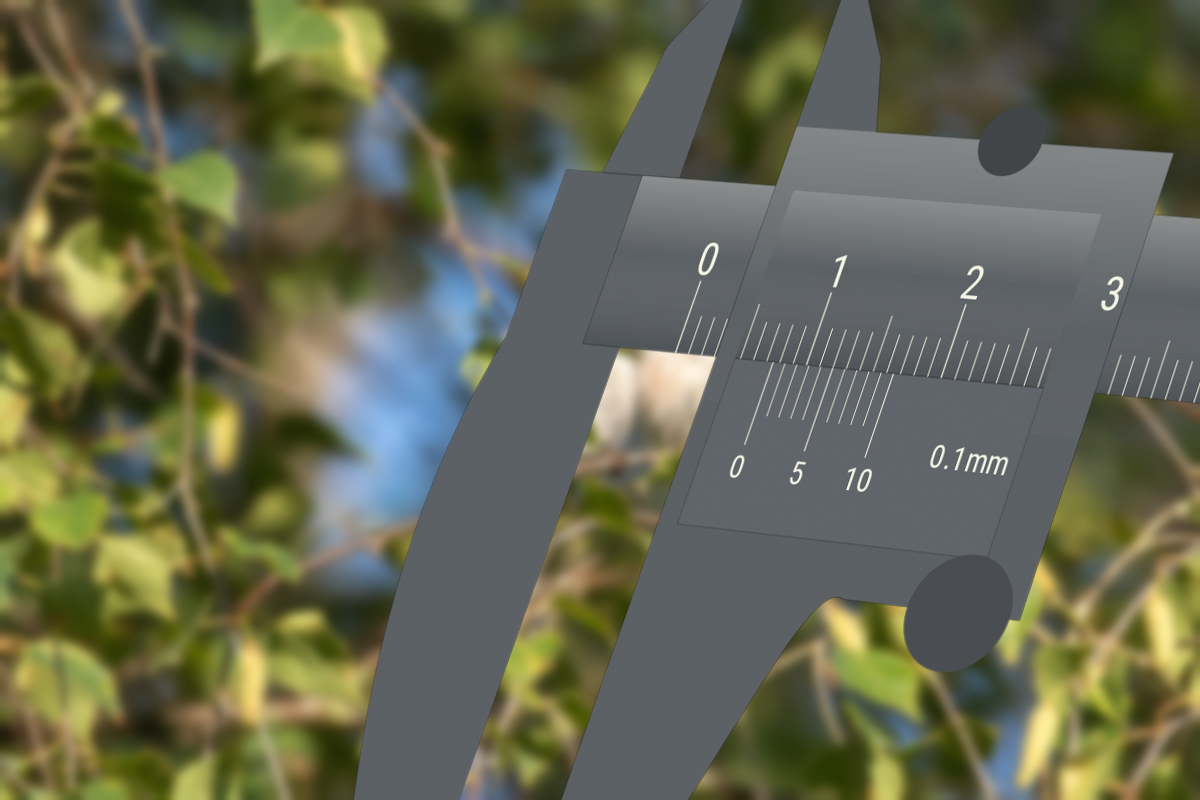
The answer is {"value": 7.5, "unit": "mm"}
